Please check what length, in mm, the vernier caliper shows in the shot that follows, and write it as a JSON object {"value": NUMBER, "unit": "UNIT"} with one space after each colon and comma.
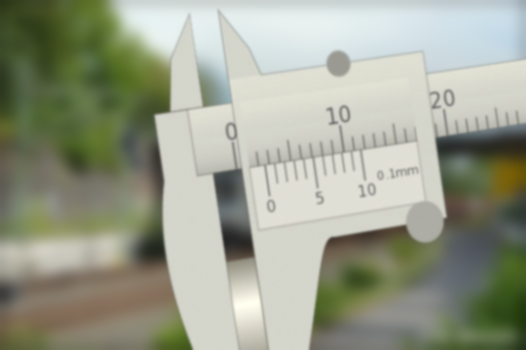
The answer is {"value": 2.6, "unit": "mm"}
